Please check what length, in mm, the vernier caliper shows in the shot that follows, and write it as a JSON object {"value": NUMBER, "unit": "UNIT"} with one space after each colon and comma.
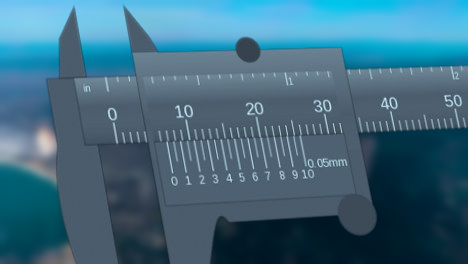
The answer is {"value": 6.8, "unit": "mm"}
